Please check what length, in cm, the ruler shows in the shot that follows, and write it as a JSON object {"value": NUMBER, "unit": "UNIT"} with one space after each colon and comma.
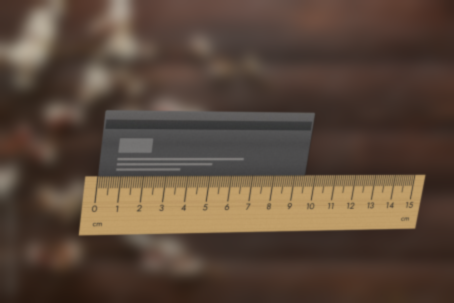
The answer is {"value": 9.5, "unit": "cm"}
